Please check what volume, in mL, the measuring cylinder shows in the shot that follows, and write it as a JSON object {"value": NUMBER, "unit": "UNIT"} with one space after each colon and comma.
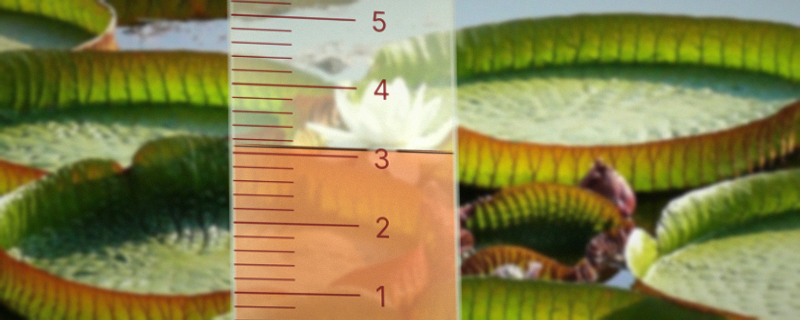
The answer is {"value": 3.1, "unit": "mL"}
